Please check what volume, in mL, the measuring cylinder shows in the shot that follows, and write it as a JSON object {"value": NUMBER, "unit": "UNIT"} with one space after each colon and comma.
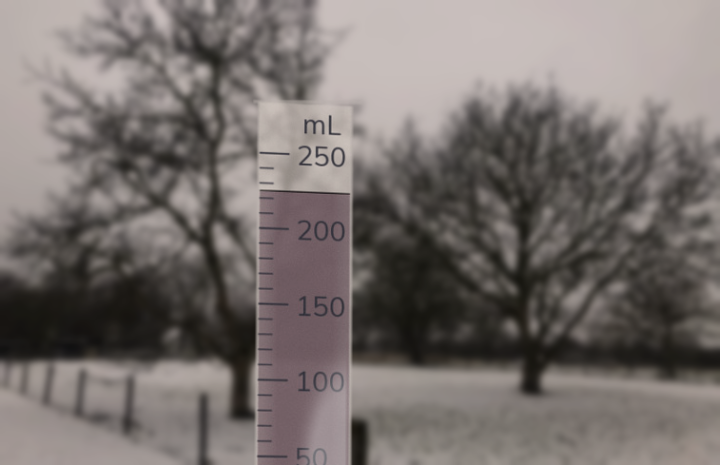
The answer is {"value": 225, "unit": "mL"}
